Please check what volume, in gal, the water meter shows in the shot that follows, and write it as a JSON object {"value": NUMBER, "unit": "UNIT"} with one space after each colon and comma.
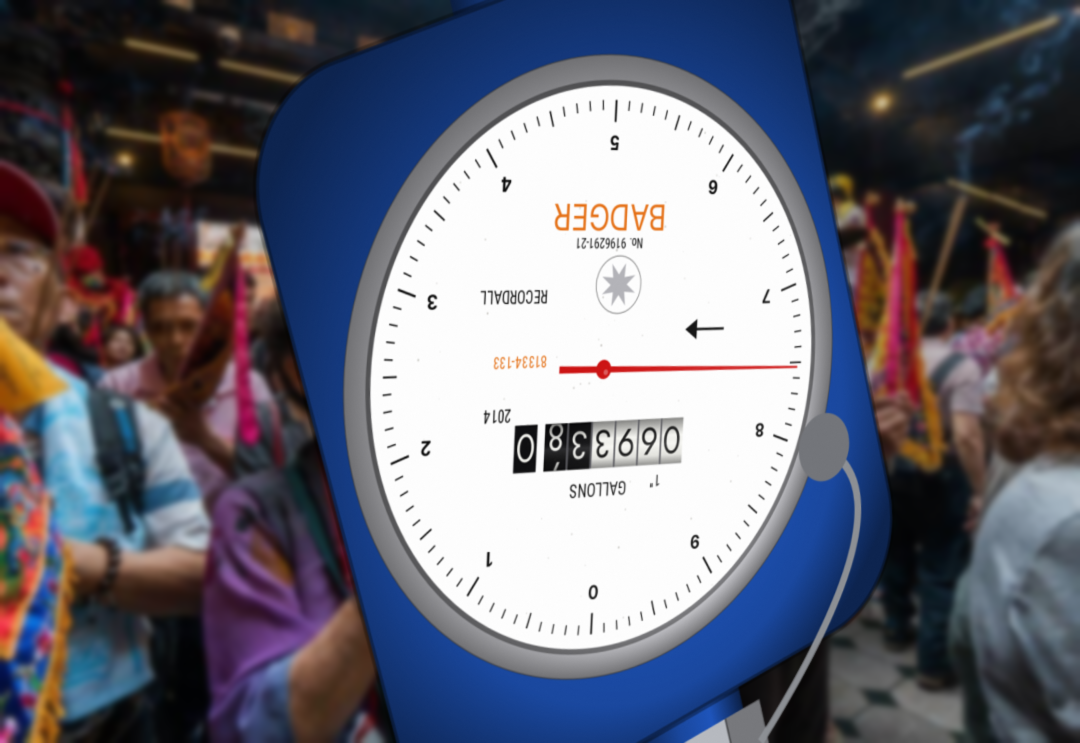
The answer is {"value": 693377.5, "unit": "gal"}
